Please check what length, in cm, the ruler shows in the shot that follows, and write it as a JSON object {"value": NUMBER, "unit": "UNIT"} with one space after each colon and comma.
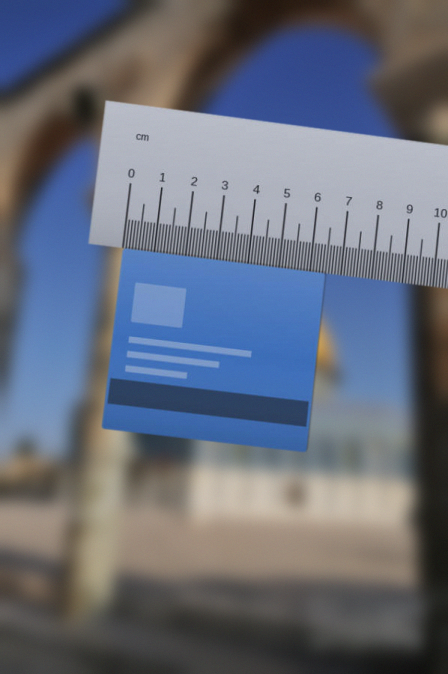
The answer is {"value": 6.5, "unit": "cm"}
